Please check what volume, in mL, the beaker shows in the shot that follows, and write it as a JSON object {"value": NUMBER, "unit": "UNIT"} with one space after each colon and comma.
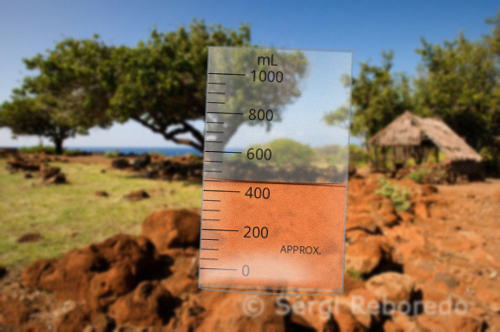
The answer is {"value": 450, "unit": "mL"}
